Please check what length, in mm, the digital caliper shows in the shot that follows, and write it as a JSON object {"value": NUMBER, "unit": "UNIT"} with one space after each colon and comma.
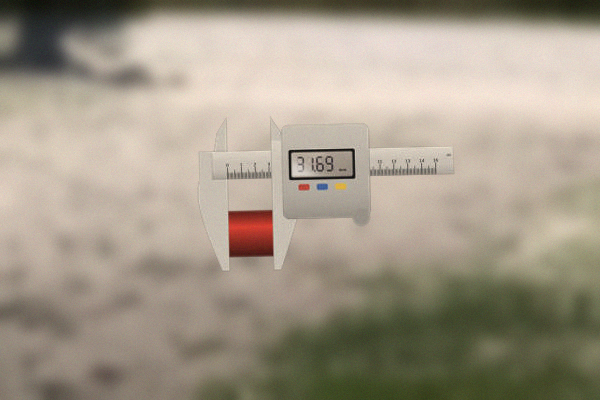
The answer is {"value": 31.69, "unit": "mm"}
